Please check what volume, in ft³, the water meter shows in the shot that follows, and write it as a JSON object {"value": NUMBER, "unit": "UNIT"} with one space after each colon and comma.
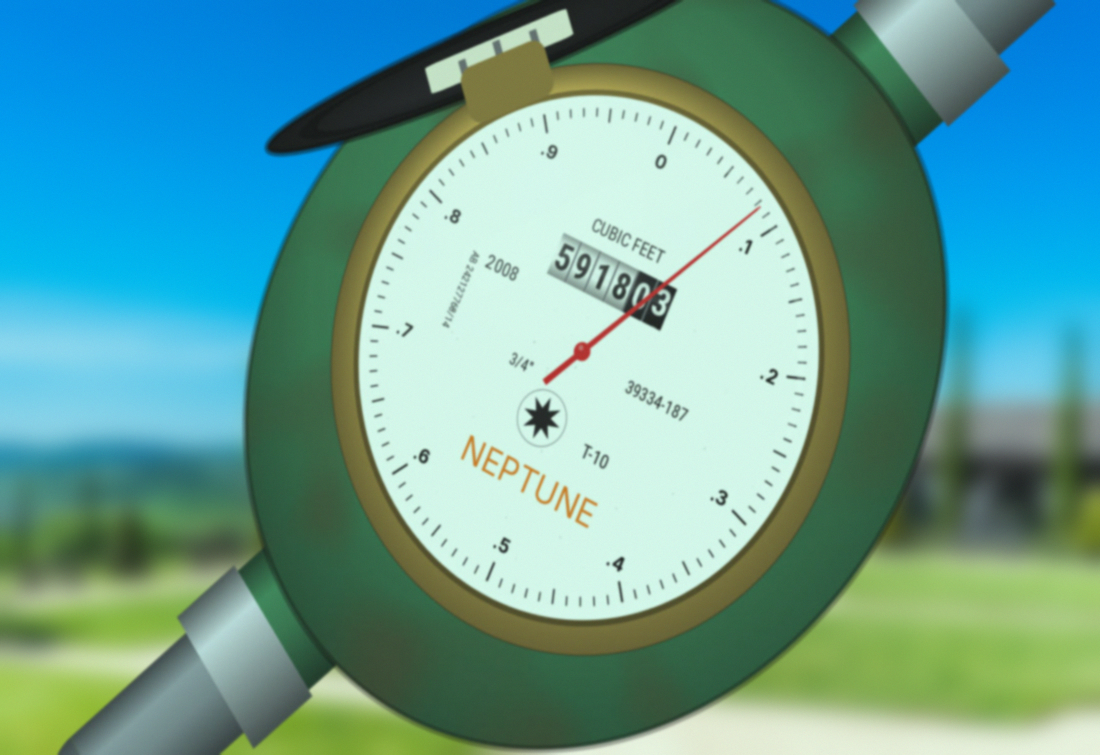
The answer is {"value": 591803.08, "unit": "ft³"}
